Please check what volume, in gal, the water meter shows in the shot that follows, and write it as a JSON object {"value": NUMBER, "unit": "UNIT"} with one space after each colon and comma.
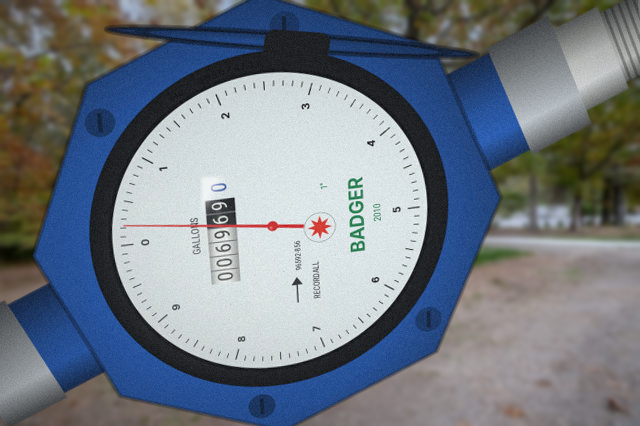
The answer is {"value": 69690.2, "unit": "gal"}
